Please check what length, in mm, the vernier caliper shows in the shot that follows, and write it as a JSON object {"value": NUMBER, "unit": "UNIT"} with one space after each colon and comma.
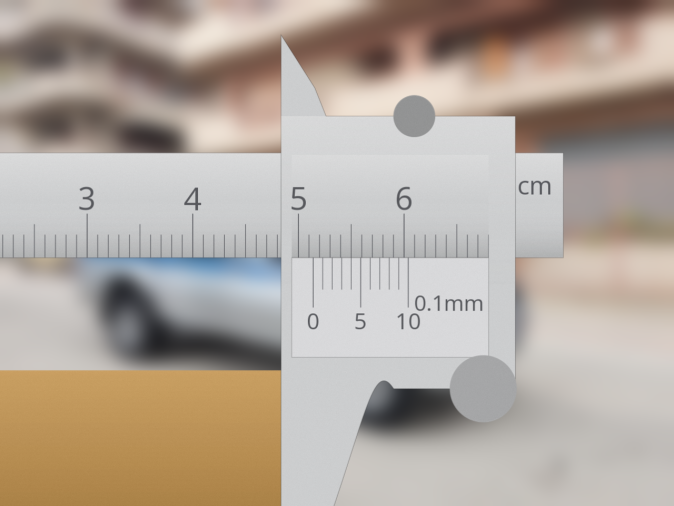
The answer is {"value": 51.4, "unit": "mm"}
